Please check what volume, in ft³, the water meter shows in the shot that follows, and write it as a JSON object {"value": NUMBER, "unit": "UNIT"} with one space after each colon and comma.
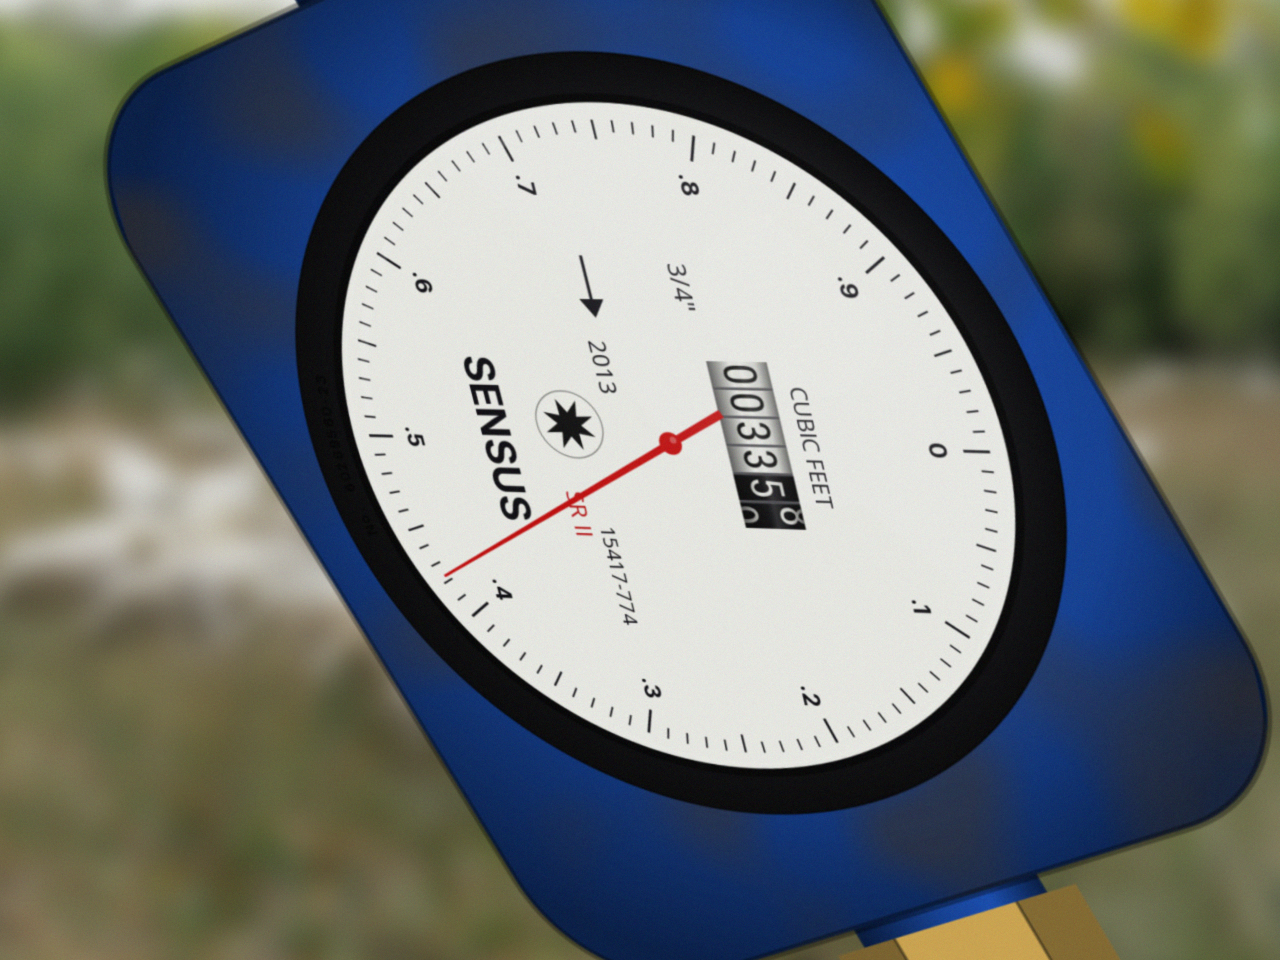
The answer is {"value": 3358.42, "unit": "ft³"}
